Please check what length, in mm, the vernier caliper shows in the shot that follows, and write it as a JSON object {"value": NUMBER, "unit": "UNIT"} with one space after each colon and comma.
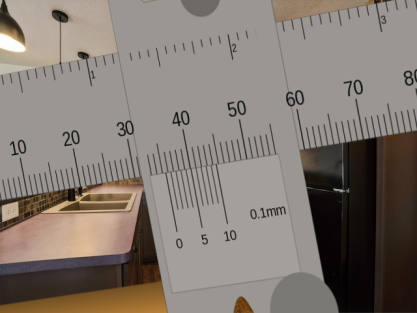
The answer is {"value": 35.6, "unit": "mm"}
